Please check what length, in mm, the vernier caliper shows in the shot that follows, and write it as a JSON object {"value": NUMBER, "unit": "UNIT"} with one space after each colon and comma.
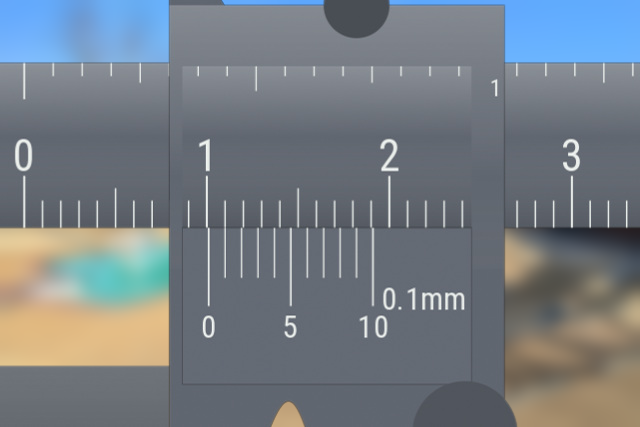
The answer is {"value": 10.1, "unit": "mm"}
